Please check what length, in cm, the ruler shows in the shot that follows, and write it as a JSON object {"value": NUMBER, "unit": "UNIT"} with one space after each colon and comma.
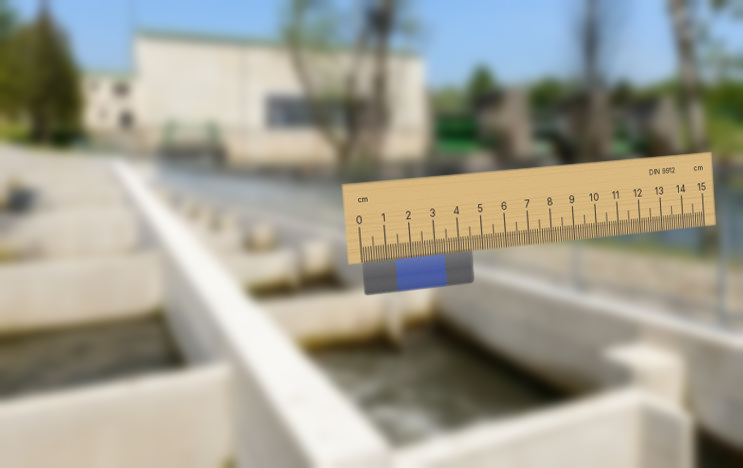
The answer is {"value": 4.5, "unit": "cm"}
